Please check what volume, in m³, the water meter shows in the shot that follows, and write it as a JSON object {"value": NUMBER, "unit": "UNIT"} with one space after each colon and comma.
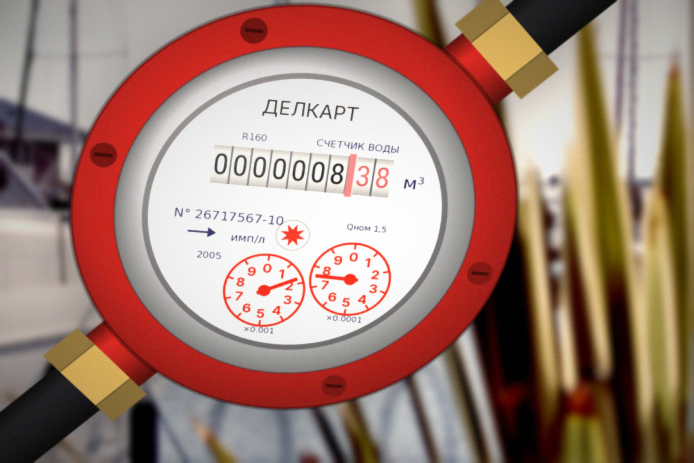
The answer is {"value": 8.3817, "unit": "m³"}
